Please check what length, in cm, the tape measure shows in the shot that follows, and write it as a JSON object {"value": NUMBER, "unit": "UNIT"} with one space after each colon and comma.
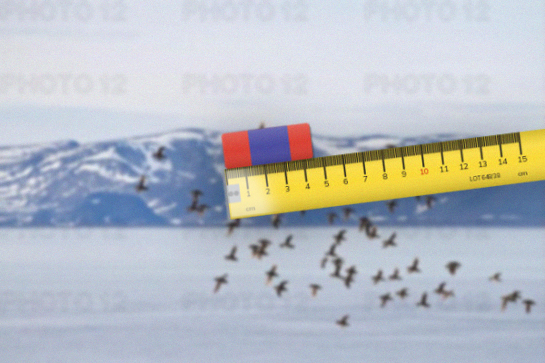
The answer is {"value": 4.5, "unit": "cm"}
